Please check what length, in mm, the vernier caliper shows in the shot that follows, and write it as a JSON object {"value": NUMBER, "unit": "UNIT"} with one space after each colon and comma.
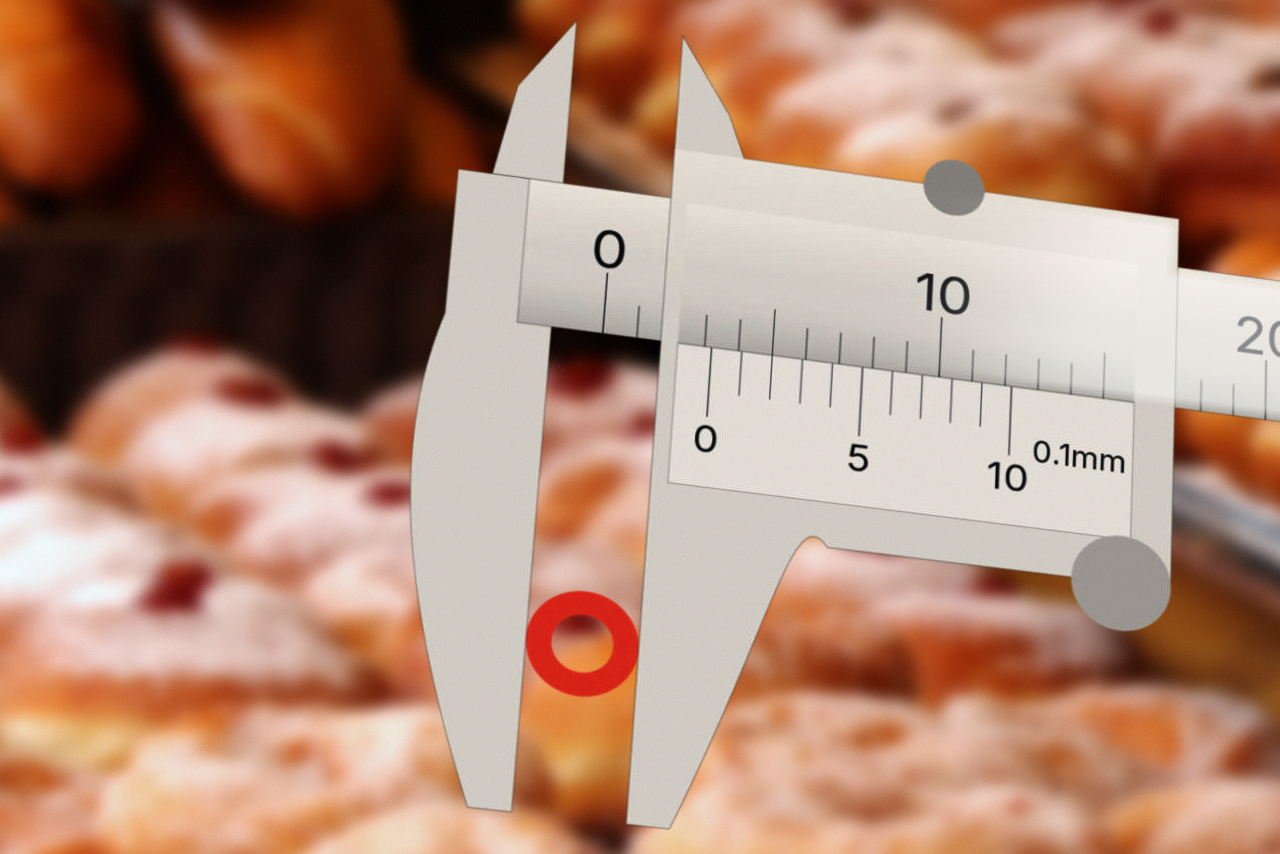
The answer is {"value": 3.2, "unit": "mm"}
